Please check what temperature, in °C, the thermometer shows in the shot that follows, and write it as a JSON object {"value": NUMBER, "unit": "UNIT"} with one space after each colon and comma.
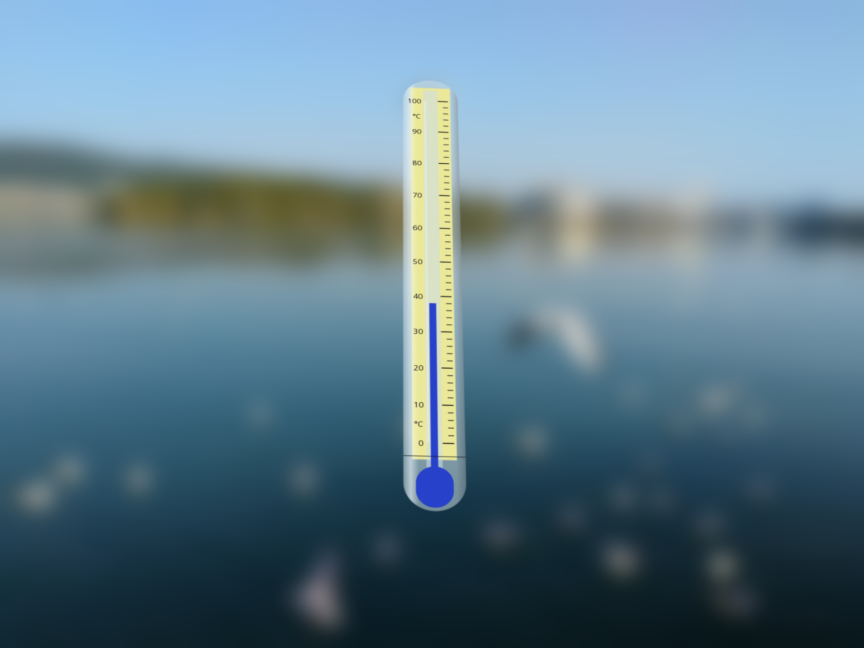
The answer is {"value": 38, "unit": "°C"}
